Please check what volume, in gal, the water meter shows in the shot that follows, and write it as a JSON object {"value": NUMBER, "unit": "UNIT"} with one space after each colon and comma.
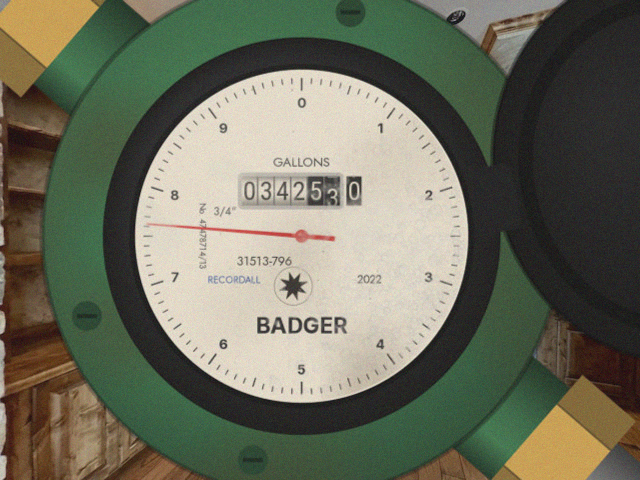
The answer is {"value": 342527.6, "unit": "gal"}
